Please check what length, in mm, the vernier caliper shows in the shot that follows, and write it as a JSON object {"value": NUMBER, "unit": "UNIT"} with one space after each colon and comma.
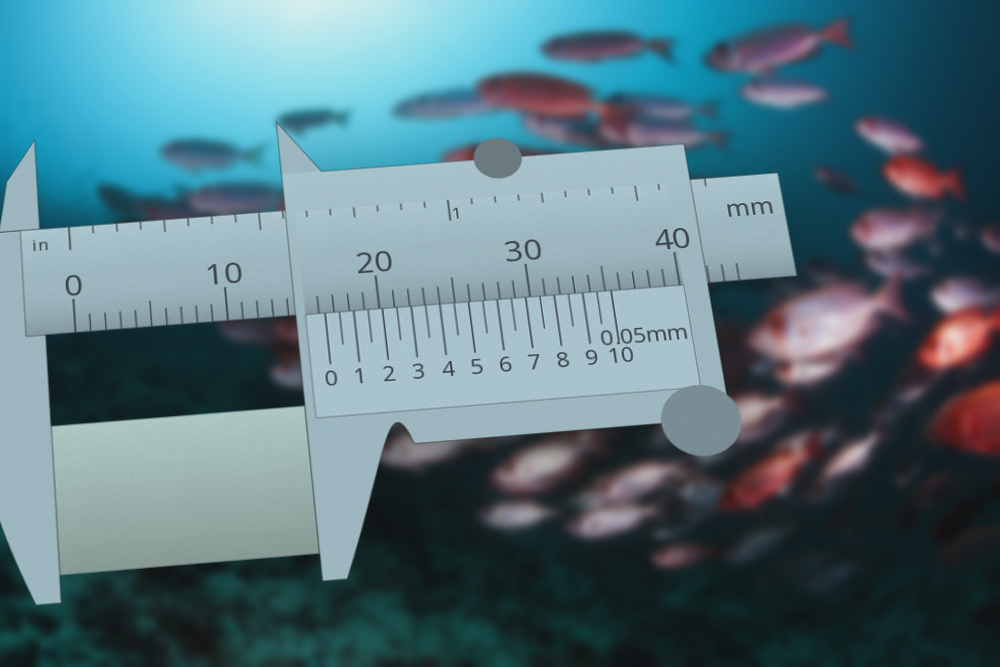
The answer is {"value": 16.4, "unit": "mm"}
